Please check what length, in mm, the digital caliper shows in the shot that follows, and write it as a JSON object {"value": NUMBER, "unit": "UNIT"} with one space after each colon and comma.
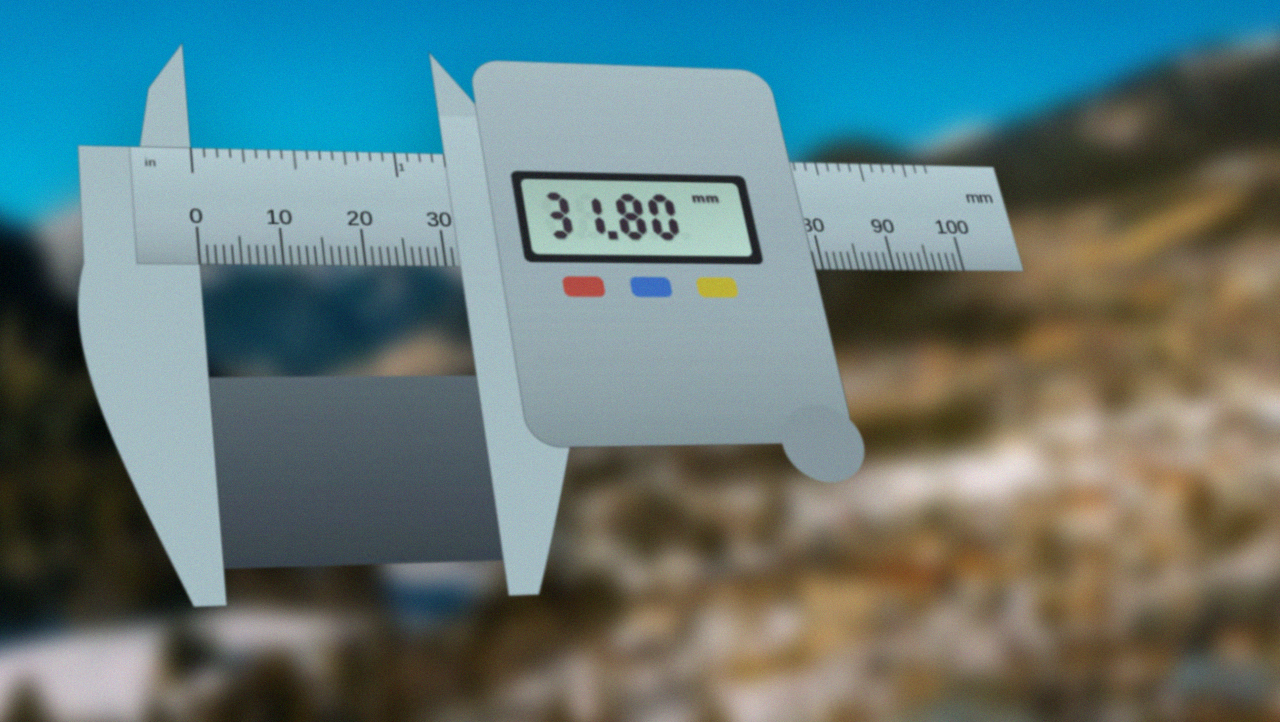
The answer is {"value": 31.80, "unit": "mm"}
